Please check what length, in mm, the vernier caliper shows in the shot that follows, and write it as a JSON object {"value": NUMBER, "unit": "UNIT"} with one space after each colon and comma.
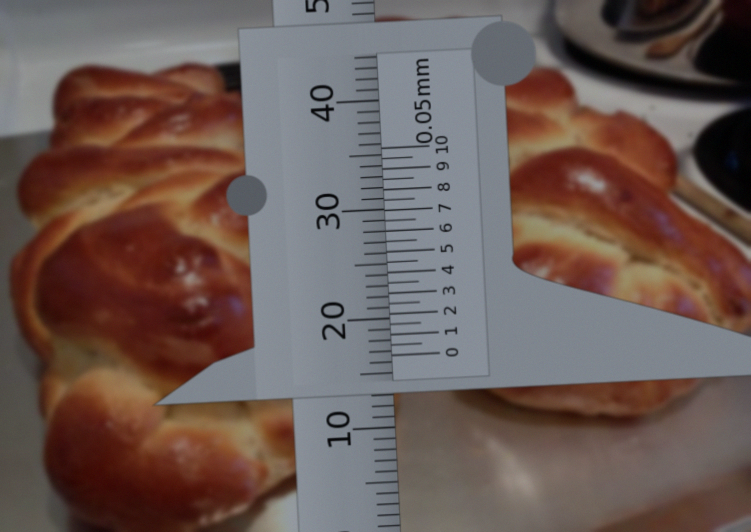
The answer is {"value": 16.6, "unit": "mm"}
